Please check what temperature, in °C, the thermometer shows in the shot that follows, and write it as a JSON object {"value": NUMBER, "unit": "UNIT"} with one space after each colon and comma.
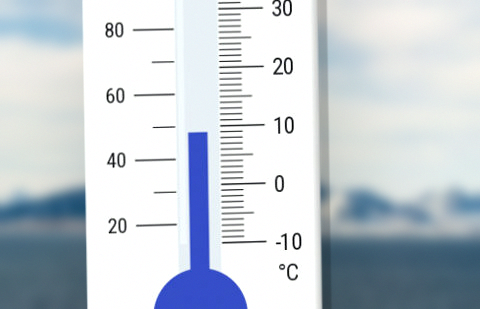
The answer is {"value": 9, "unit": "°C"}
